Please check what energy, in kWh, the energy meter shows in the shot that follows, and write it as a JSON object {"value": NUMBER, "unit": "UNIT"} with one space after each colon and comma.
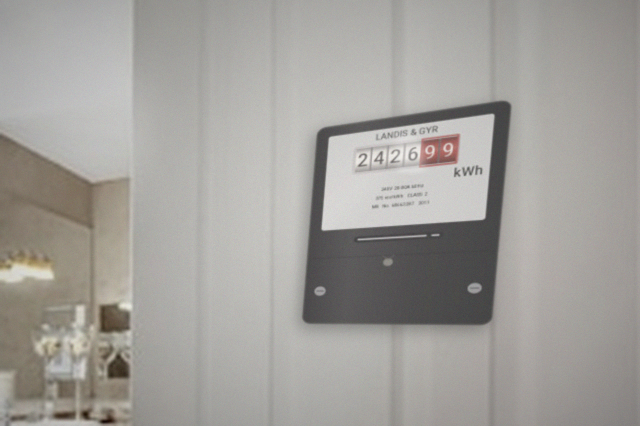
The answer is {"value": 2426.99, "unit": "kWh"}
